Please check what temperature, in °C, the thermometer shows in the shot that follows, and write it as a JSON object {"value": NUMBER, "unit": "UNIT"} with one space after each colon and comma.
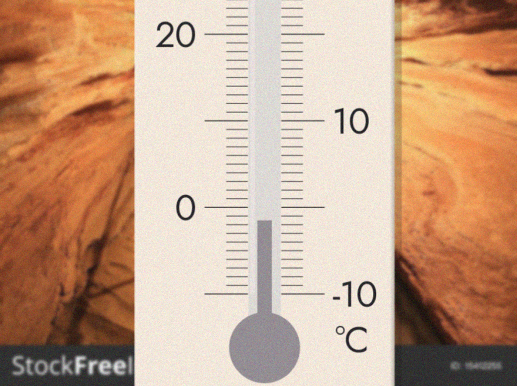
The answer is {"value": -1.5, "unit": "°C"}
